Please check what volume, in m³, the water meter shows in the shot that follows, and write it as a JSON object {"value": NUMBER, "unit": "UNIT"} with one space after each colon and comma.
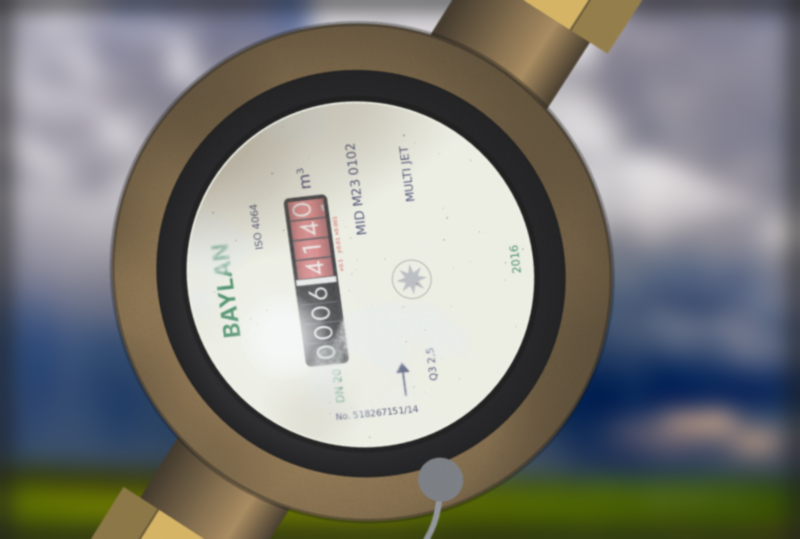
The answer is {"value": 6.4140, "unit": "m³"}
